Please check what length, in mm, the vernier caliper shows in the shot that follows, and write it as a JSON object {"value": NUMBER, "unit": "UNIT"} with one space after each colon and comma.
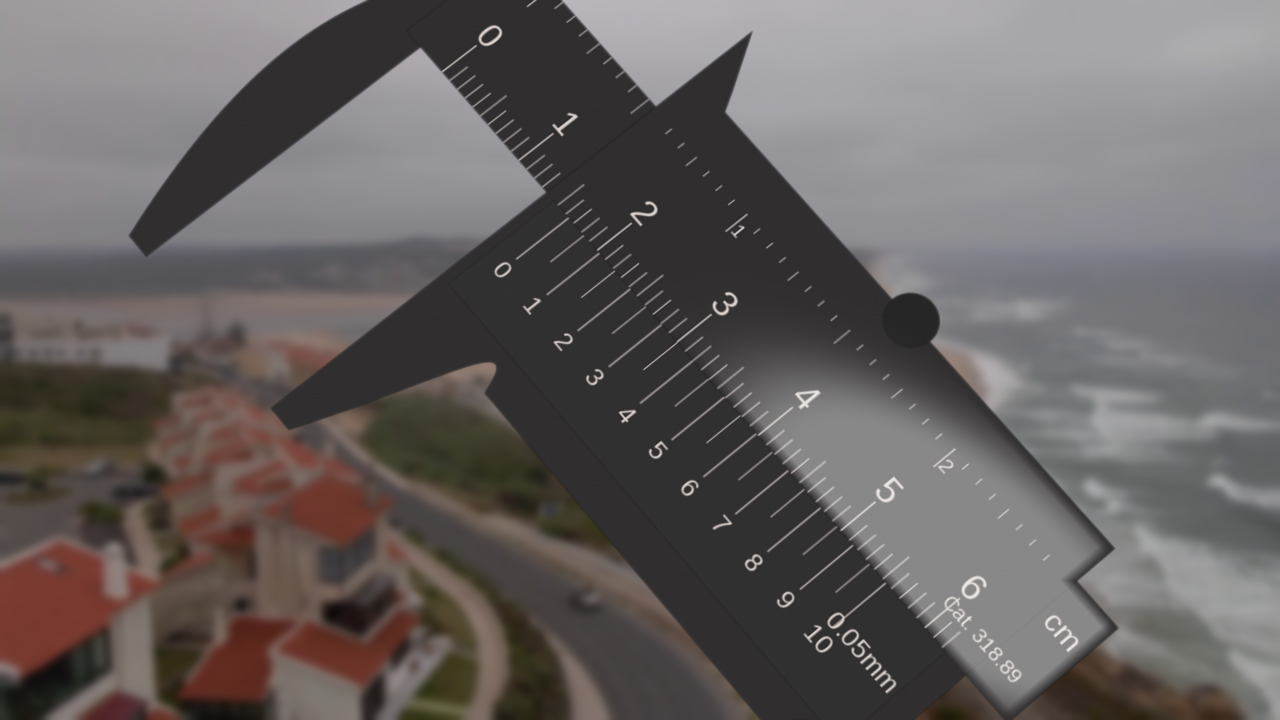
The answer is {"value": 16.4, "unit": "mm"}
